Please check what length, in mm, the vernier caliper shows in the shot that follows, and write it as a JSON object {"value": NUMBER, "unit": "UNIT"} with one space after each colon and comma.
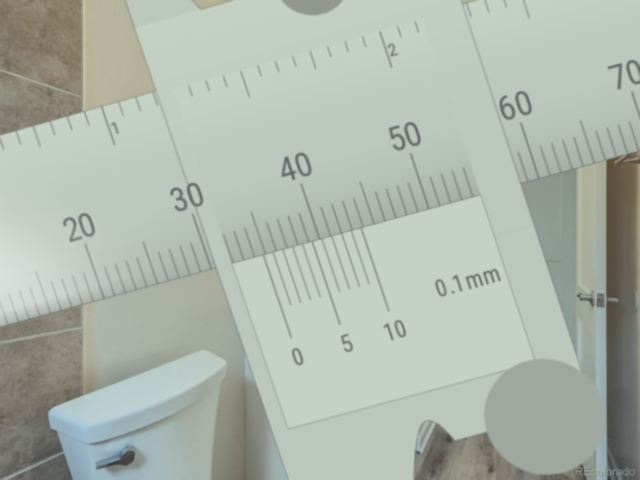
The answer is {"value": 34.8, "unit": "mm"}
